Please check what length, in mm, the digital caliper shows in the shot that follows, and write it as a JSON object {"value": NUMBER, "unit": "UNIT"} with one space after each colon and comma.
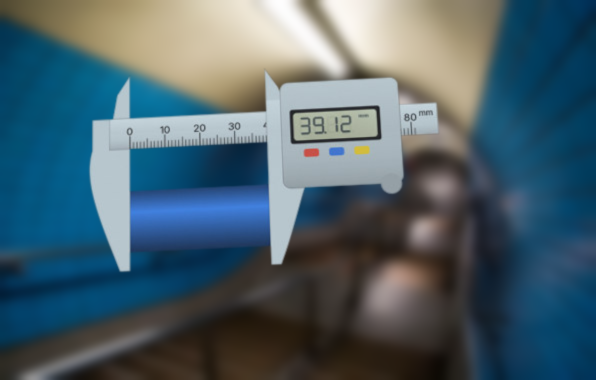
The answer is {"value": 39.12, "unit": "mm"}
